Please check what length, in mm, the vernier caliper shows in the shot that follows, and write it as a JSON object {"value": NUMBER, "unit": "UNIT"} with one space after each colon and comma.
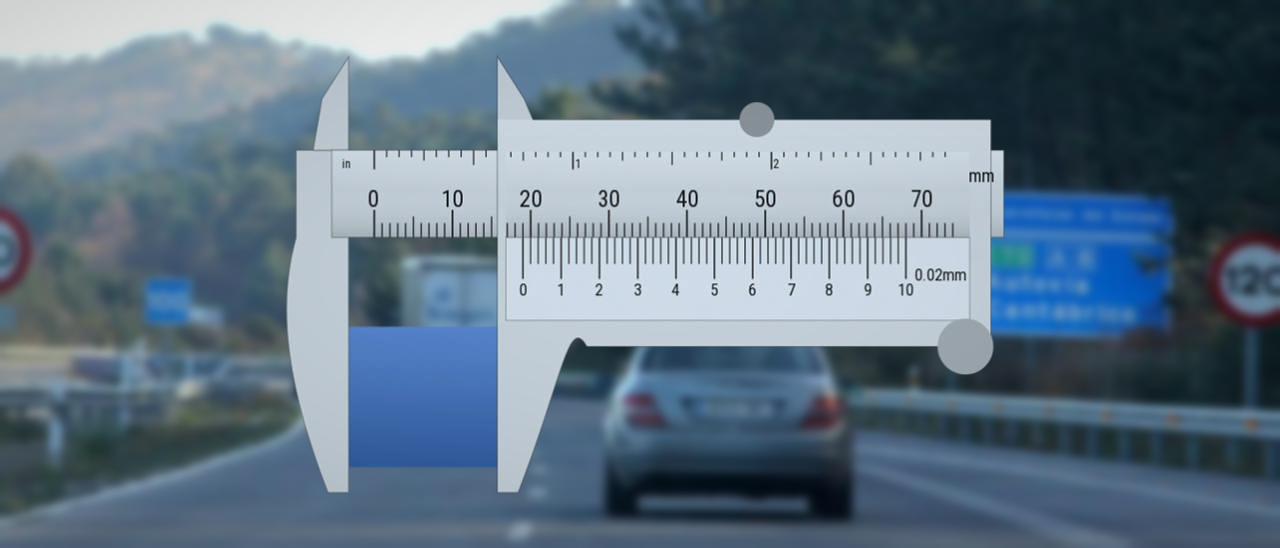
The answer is {"value": 19.0, "unit": "mm"}
